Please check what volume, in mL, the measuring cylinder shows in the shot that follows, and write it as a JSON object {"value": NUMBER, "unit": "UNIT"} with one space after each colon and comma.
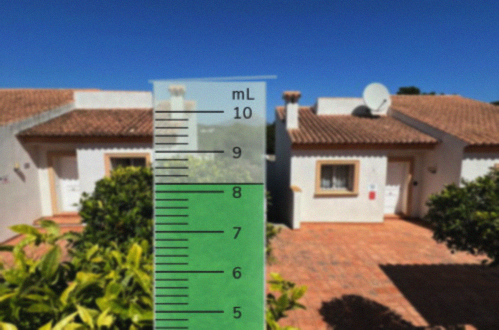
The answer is {"value": 8.2, "unit": "mL"}
